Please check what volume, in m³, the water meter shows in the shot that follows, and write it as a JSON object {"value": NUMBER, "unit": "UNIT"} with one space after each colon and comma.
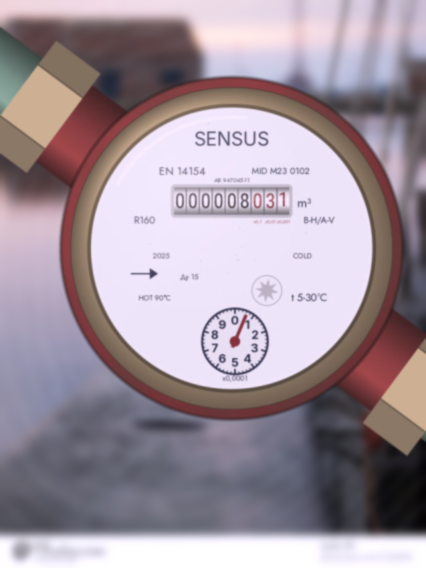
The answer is {"value": 8.0310, "unit": "m³"}
